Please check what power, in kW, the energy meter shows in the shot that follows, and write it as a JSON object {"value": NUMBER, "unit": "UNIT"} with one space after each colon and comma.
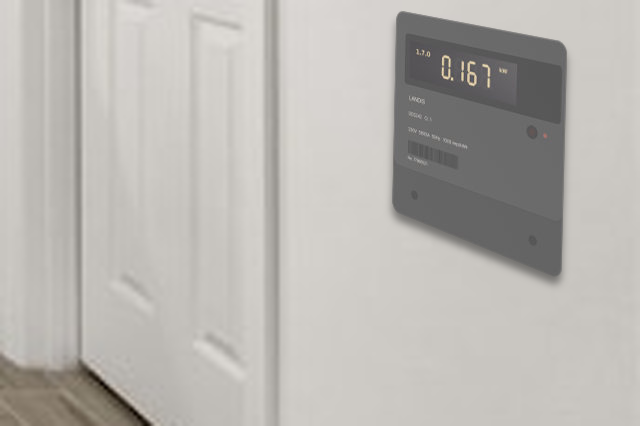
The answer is {"value": 0.167, "unit": "kW"}
